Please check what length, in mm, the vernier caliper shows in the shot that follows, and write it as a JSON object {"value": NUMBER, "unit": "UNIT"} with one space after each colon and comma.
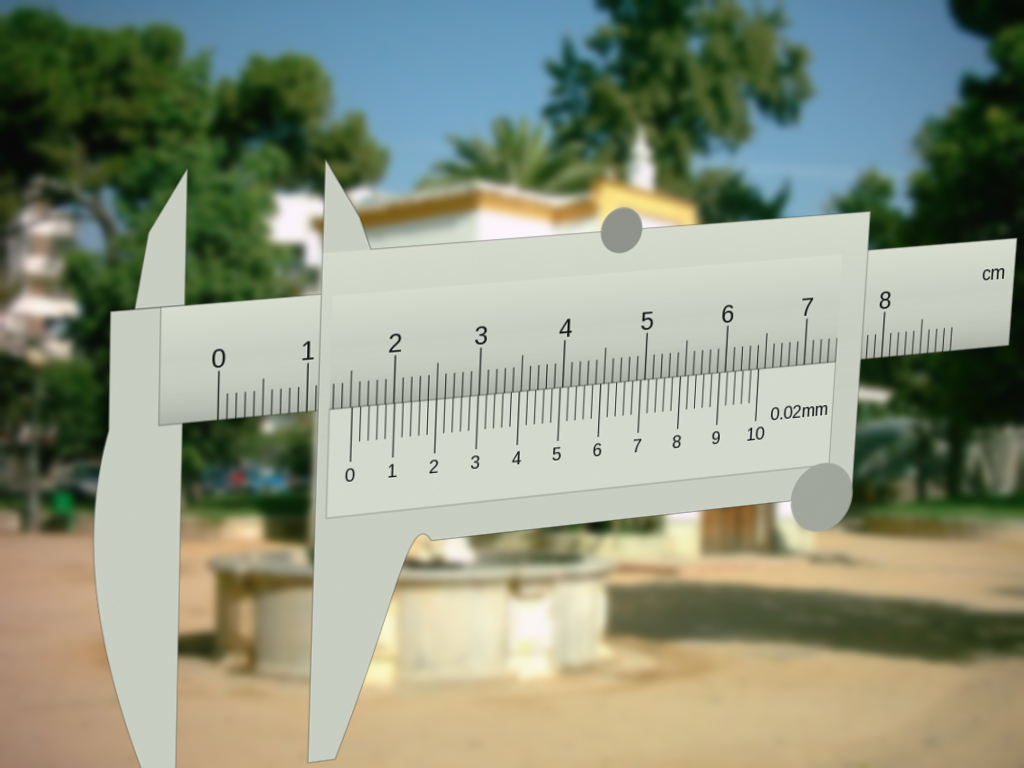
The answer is {"value": 15.2, "unit": "mm"}
